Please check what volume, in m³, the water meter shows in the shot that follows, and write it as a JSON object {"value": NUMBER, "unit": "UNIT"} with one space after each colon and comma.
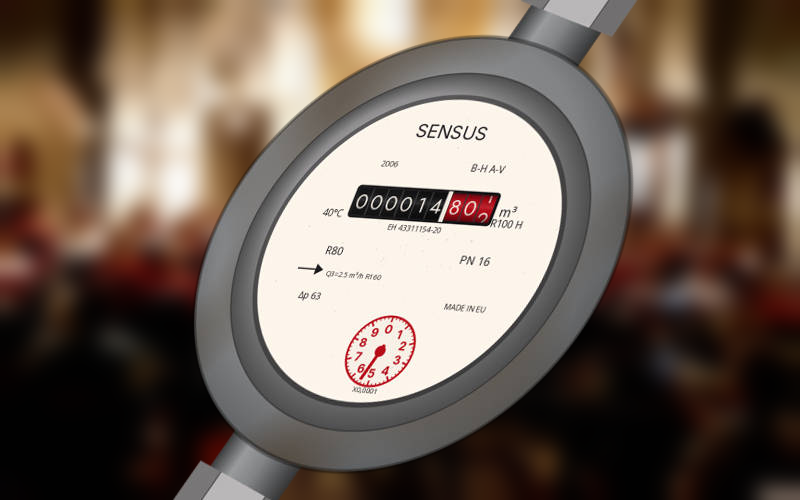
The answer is {"value": 14.8015, "unit": "m³"}
